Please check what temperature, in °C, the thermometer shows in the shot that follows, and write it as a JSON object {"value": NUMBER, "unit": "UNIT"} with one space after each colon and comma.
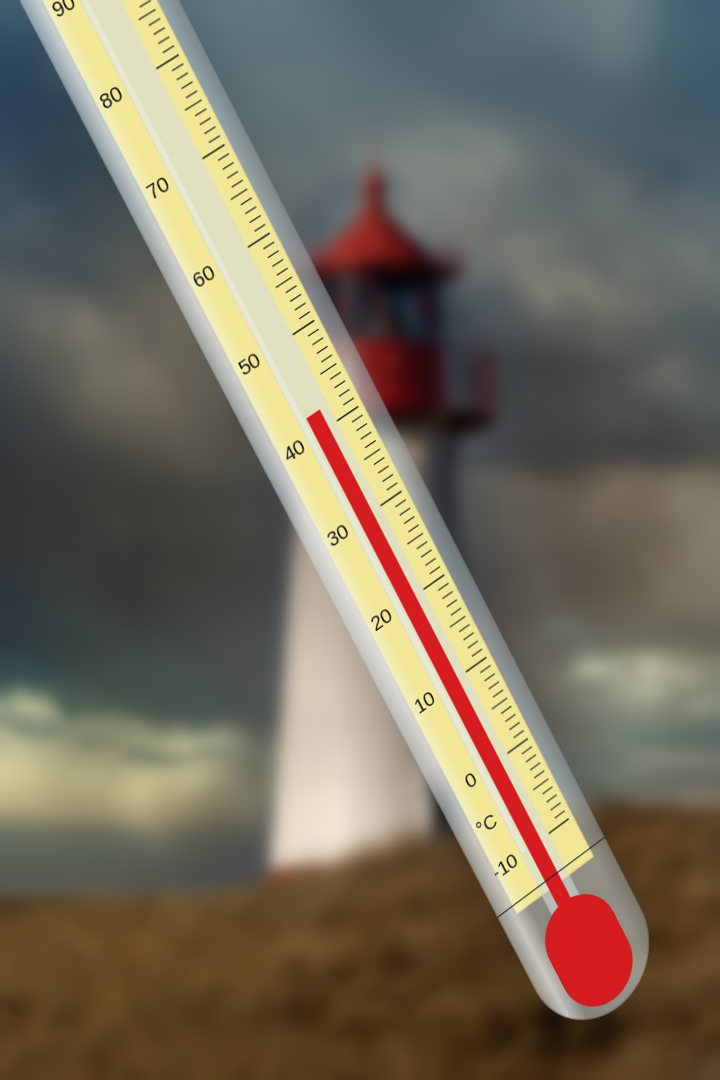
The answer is {"value": 42, "unit": "°C"}
